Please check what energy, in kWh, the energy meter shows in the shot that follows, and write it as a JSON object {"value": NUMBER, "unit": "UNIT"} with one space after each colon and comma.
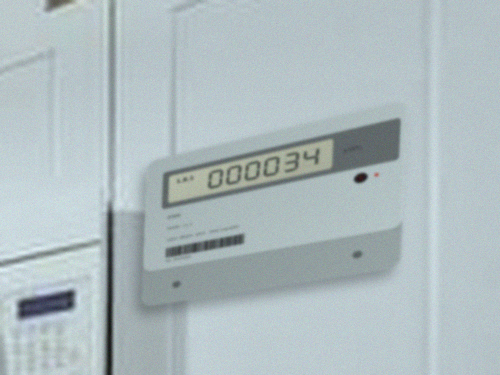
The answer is {"value": 34, "unit": "kWh"}
